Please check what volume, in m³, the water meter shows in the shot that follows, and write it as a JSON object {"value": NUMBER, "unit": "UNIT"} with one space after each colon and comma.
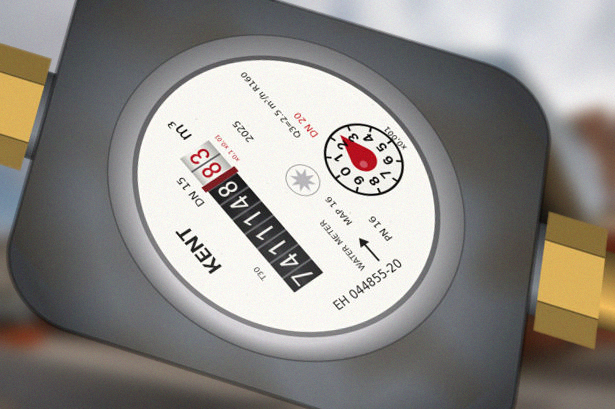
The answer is {"value": 7411148.832, "unit": "m³"}
